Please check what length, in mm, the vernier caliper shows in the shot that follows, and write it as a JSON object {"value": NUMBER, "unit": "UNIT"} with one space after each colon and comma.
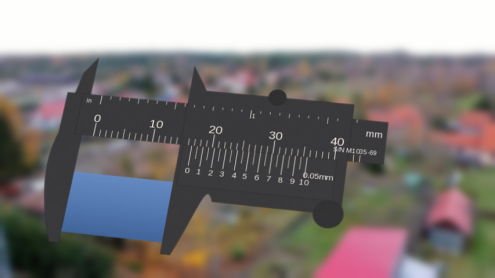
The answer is {"value": 16.6, "unit": "mm"}
